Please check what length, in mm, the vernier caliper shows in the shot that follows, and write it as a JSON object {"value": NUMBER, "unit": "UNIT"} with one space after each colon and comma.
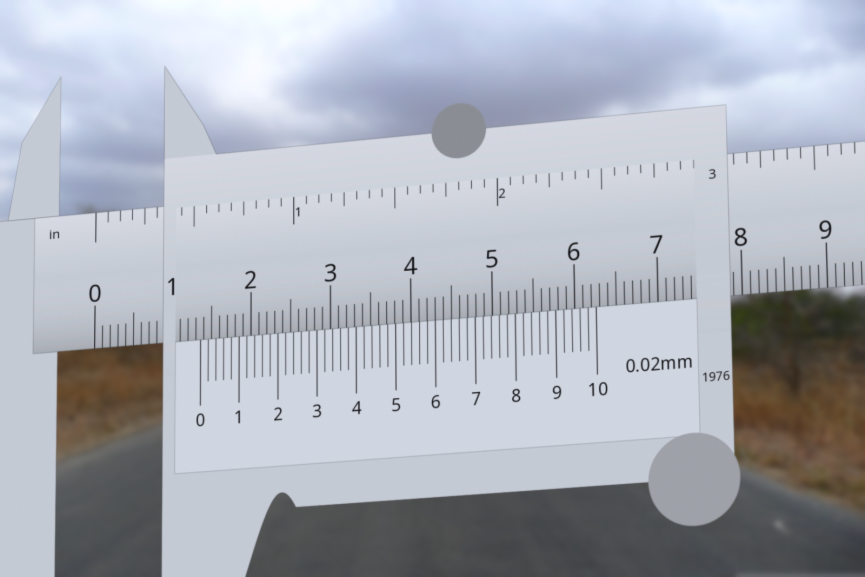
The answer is {"value": 13.6, "unit": "mm"}
